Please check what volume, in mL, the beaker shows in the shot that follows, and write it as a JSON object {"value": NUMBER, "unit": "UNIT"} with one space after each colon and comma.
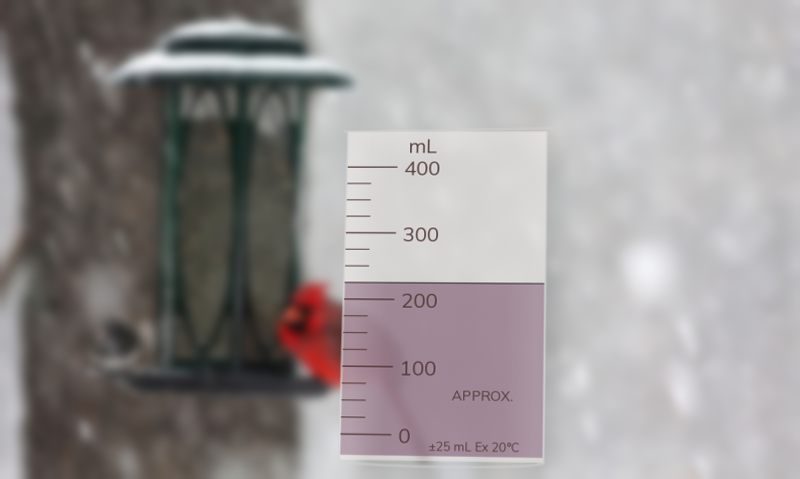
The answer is {"value": 225, "unit": "mL"}
